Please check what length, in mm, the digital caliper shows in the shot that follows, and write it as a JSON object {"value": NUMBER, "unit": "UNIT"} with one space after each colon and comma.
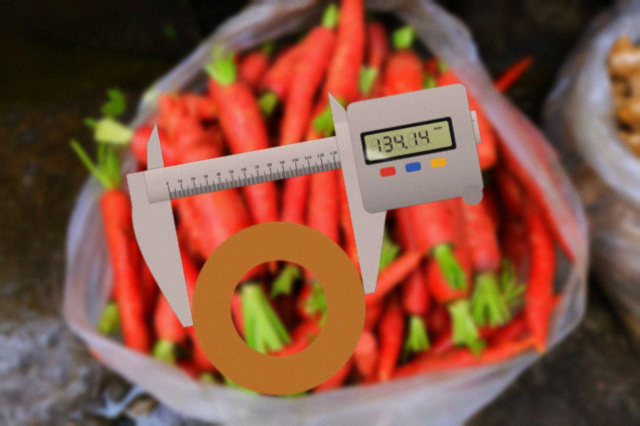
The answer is {"value": 134.14, "unit": "mm"}
